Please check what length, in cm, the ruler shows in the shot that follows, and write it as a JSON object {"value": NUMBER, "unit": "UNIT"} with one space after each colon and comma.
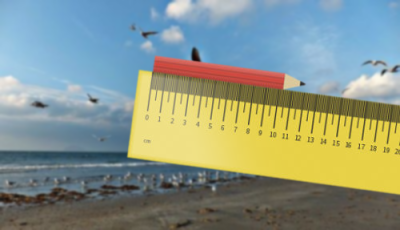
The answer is {"value": 12, "unit": "cm"}
